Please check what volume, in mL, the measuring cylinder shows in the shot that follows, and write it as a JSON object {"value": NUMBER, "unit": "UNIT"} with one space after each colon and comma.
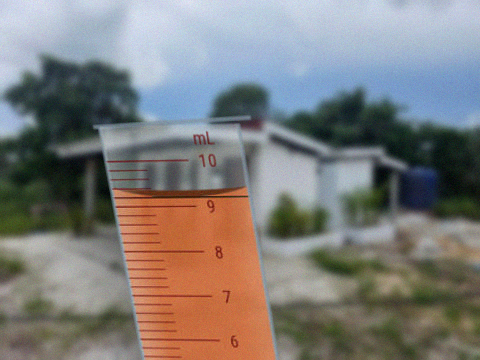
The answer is {"value": 9.2, "unit": "mL"}
